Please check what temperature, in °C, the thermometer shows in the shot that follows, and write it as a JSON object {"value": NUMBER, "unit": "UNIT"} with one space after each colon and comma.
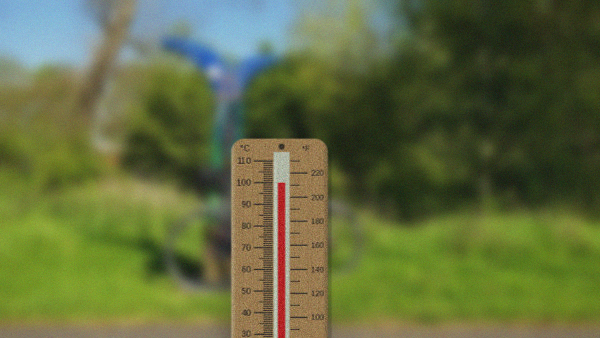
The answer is {"value": 100, "unit": "°C"}
